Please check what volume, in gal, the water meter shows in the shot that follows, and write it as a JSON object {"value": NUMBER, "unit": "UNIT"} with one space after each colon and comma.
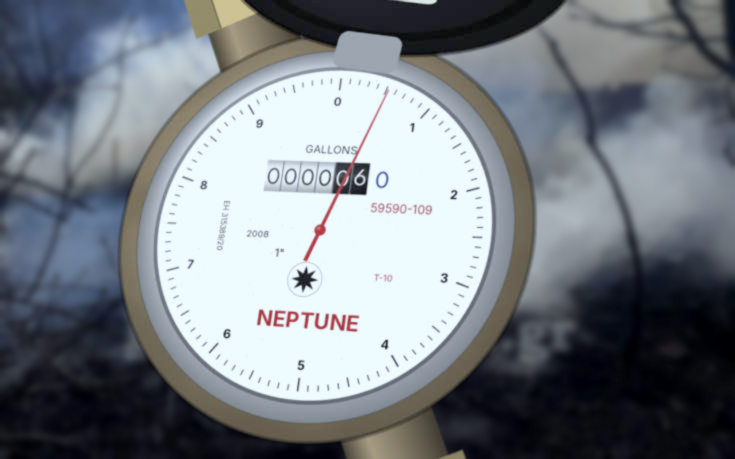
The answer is {"value": 60.5, "unit": "gal"}
